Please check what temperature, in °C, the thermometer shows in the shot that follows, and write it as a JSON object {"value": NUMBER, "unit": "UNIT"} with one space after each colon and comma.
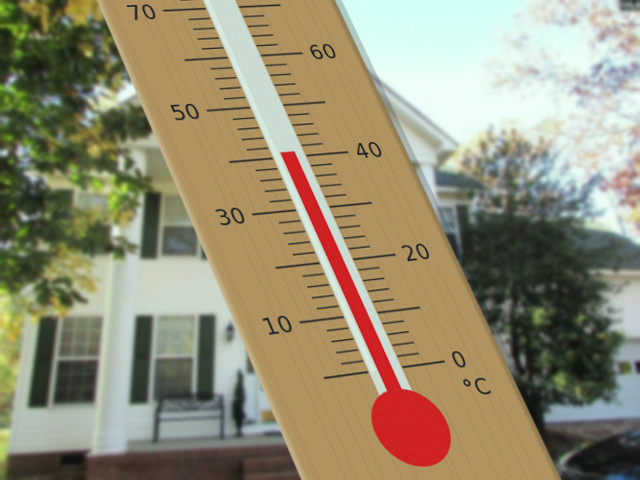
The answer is {"value": 41, "unit": "°C"}
